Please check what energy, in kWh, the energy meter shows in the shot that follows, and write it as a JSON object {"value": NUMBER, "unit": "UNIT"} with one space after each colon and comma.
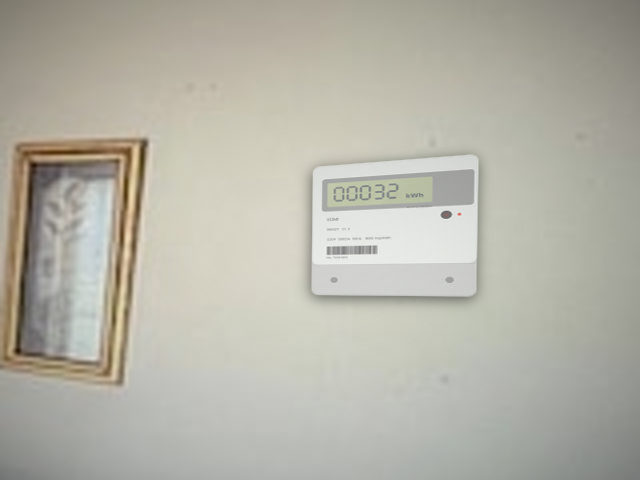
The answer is {"value": 32, "unit": "kWh"}
